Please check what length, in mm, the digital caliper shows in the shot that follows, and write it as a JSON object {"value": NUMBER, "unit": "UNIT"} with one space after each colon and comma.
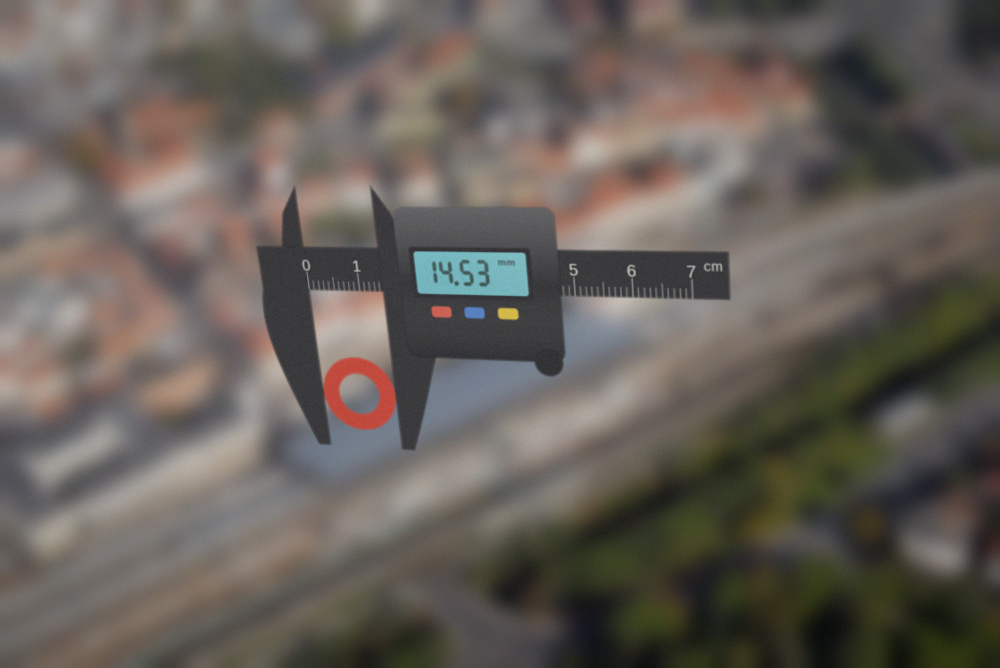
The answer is {"value": 14.53, "unit": "mm"}
